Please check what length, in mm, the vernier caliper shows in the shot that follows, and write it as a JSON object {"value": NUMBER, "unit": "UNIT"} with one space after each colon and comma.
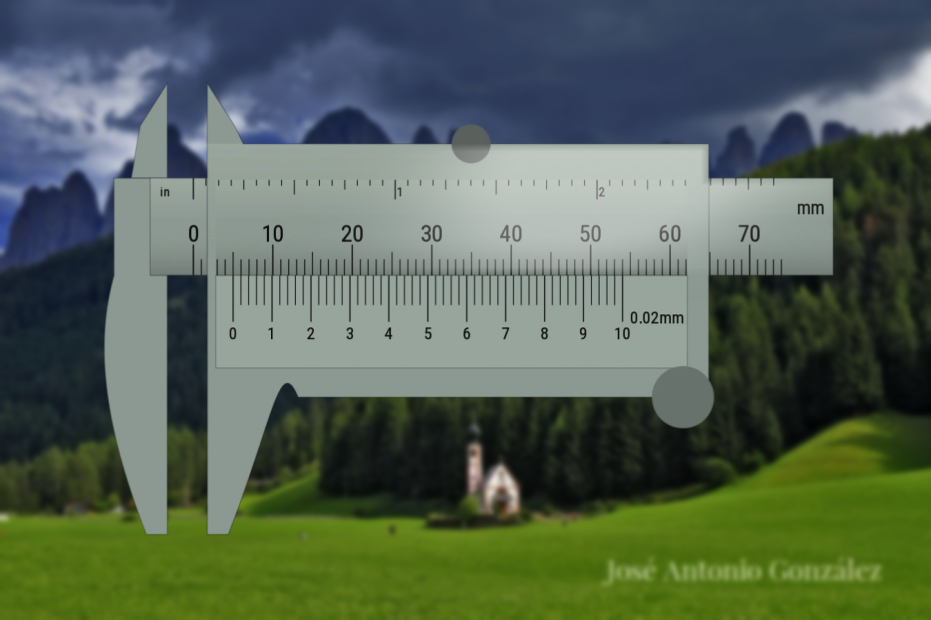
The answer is {"value": 5.0, "unit": "mm"}
